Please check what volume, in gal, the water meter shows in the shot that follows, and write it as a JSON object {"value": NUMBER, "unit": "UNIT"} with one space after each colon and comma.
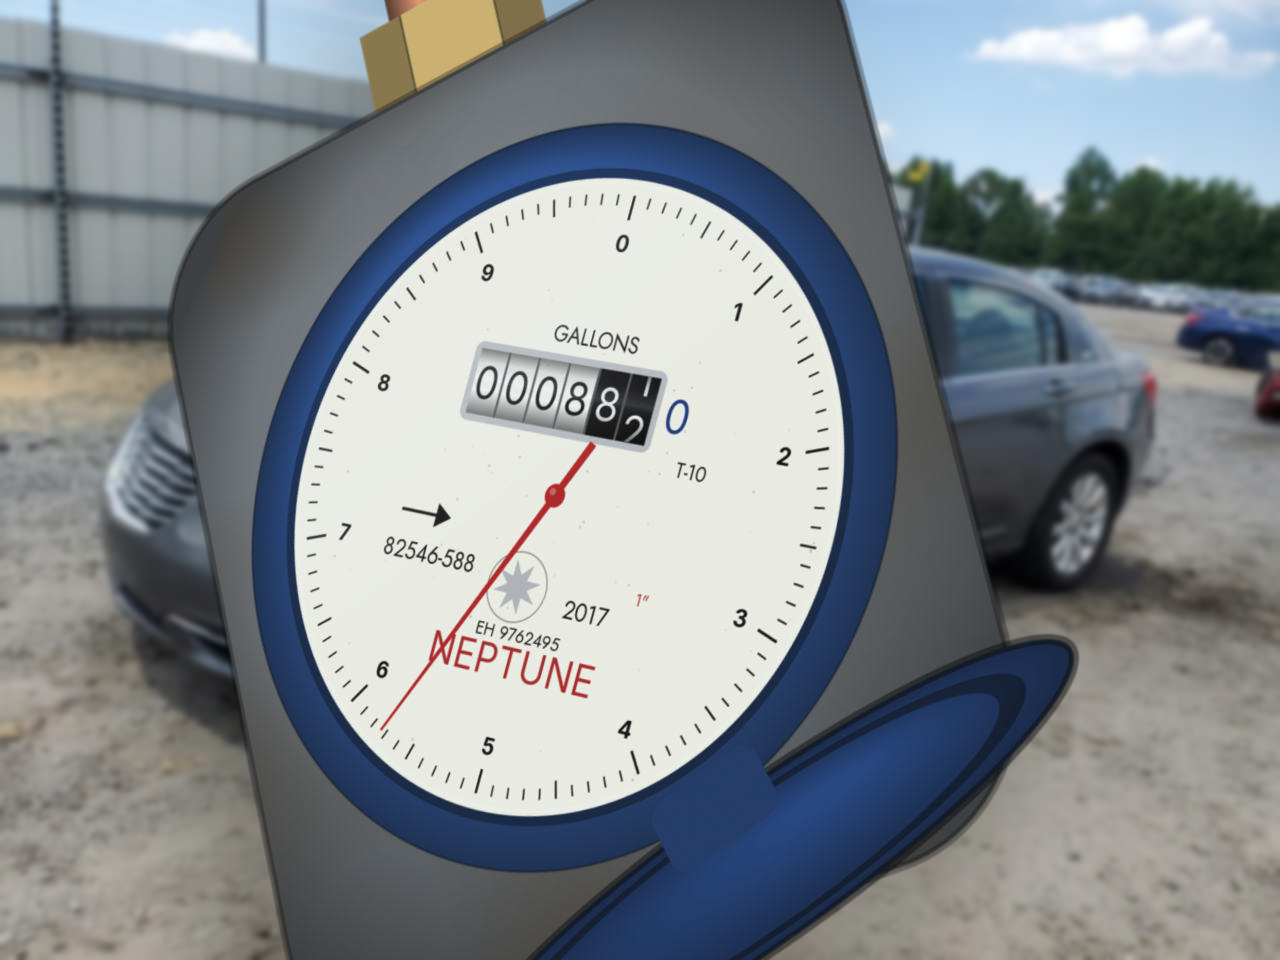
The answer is {"value": 8815.7, "unit": "gal"}
